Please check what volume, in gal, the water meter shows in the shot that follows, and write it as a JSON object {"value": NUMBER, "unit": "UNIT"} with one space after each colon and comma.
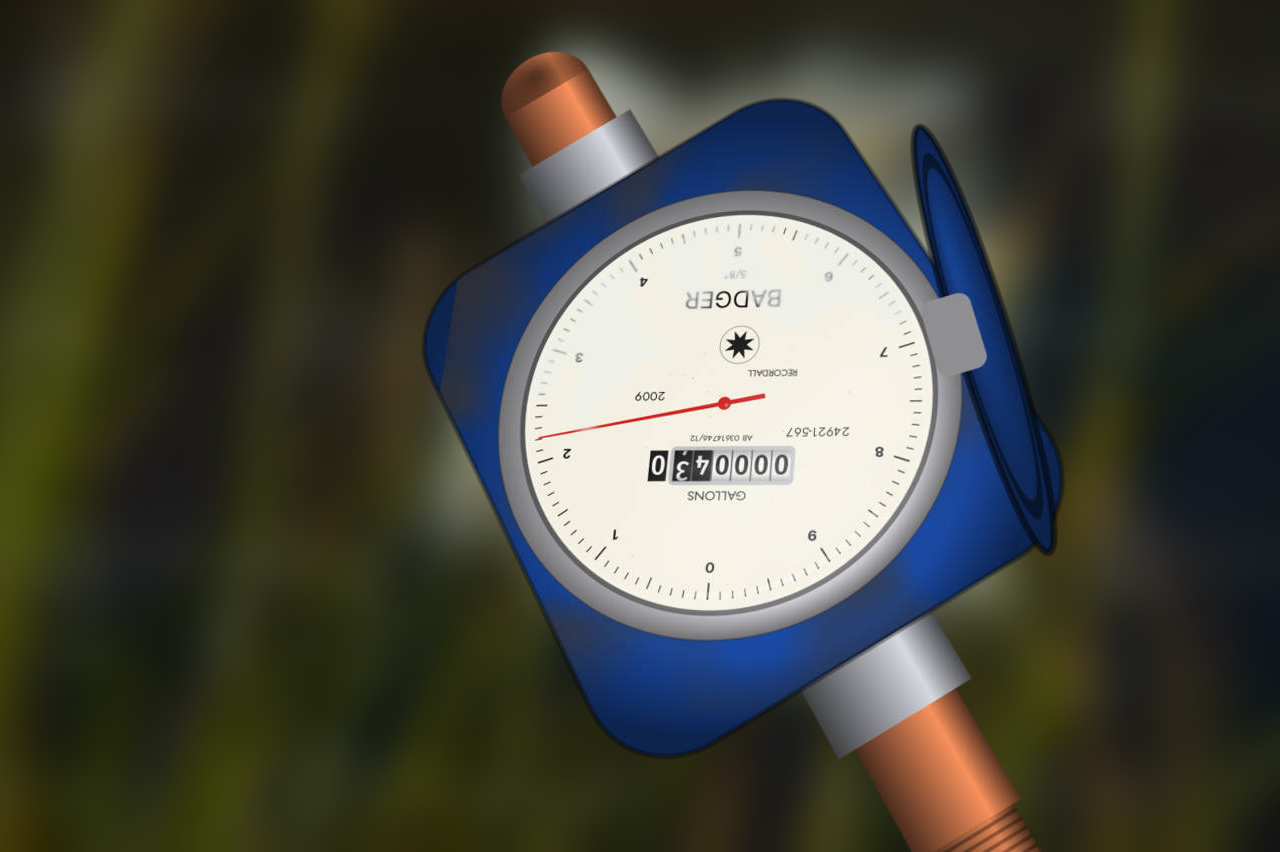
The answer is {"value": 432.2, "unit": "gal"}
